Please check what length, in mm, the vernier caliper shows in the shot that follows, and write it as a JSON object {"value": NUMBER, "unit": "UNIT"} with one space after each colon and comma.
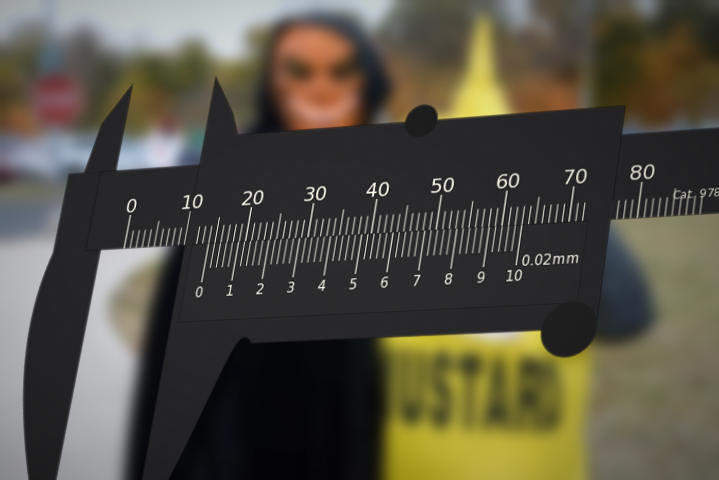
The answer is {"value": 14.0, "unit": "mm"}
